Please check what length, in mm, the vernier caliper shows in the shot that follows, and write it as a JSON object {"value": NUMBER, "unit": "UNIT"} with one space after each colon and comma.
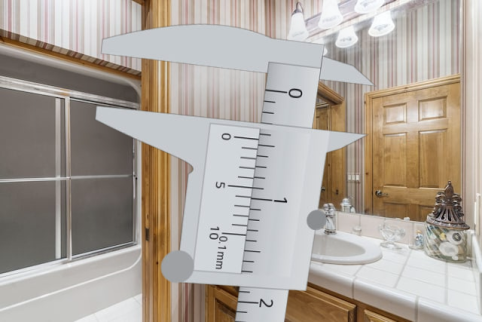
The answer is {"value": 4.5, "unit": "mm"}
